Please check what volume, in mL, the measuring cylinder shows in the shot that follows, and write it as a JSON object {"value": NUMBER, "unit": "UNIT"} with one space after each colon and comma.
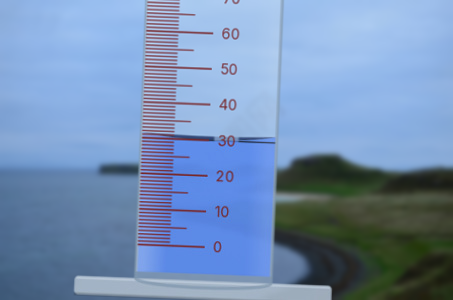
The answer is {"value": 30, "unit": "mL"}
